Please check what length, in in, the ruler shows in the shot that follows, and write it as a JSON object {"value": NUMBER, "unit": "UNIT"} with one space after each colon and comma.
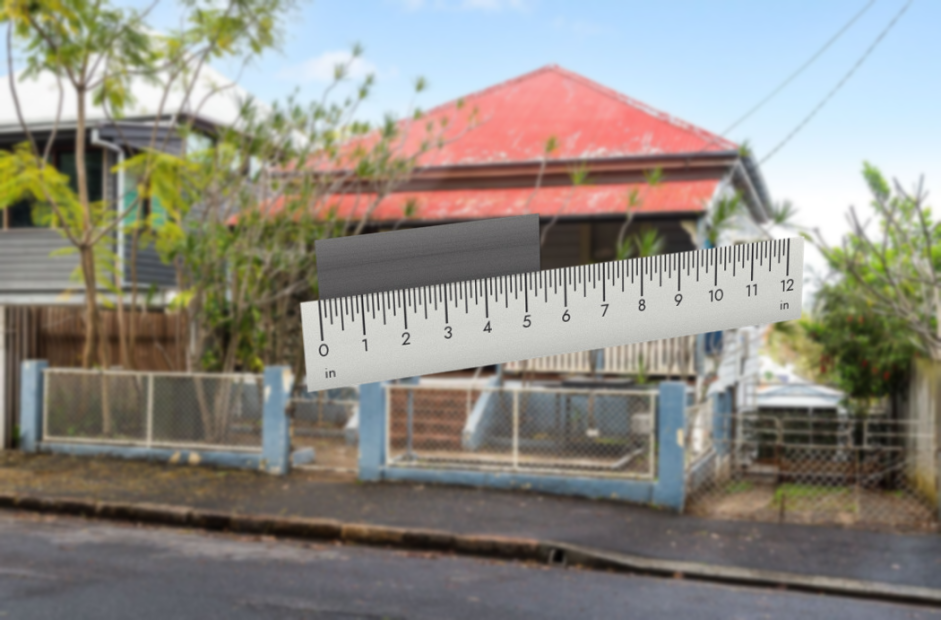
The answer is {"value": 5.375, "unit": "in"}
